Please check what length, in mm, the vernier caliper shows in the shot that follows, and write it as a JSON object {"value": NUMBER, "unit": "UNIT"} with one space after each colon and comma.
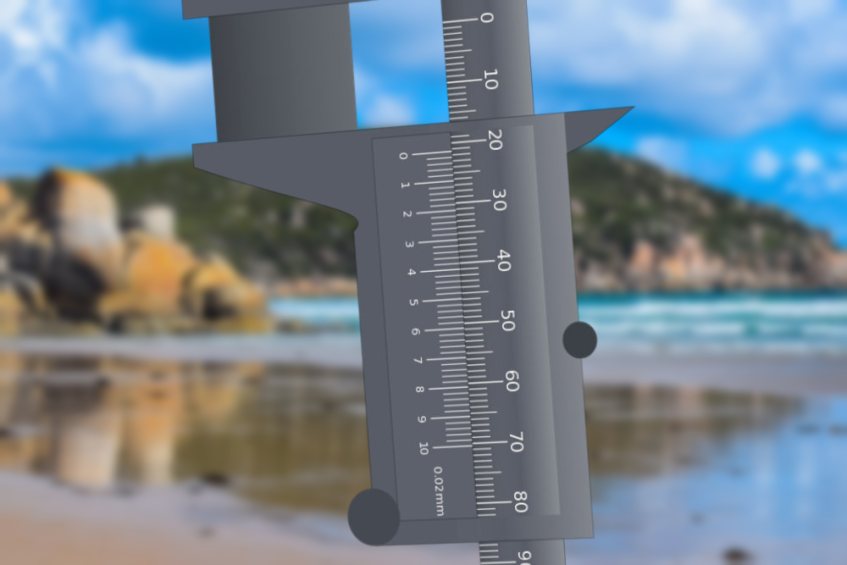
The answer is {"value": 21.4, "unit": "mm"}
